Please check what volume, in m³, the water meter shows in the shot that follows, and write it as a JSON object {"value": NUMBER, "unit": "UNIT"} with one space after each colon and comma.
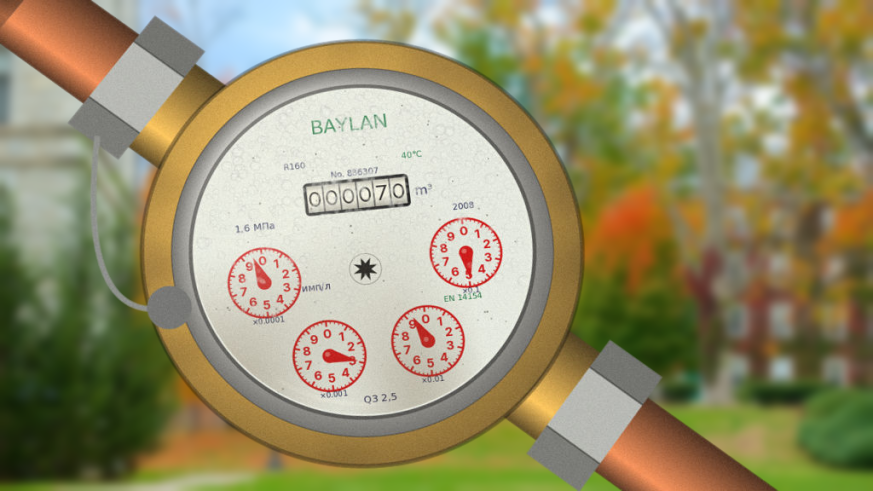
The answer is {"value": 70.4929, "unit": "m³"}
